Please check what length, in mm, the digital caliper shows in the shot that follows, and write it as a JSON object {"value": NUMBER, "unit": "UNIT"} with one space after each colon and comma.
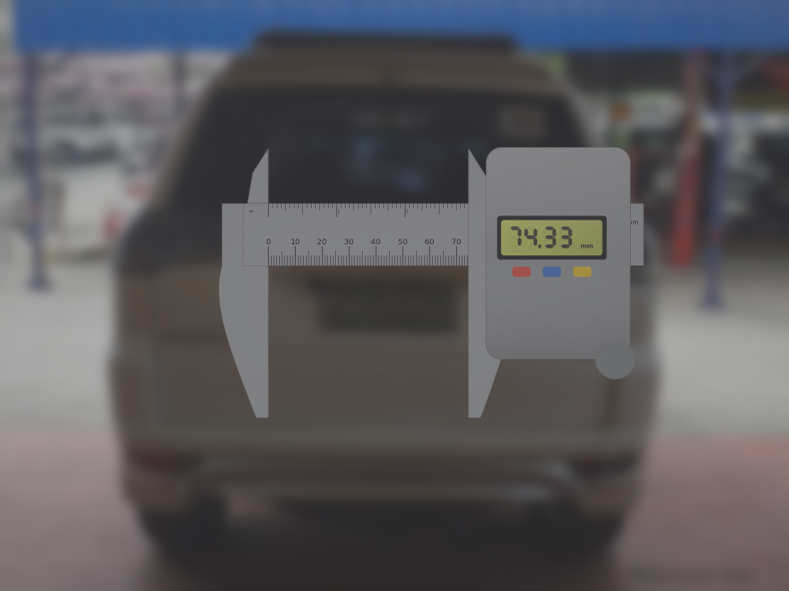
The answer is {"value": 74.33, "unit": "mm"}
